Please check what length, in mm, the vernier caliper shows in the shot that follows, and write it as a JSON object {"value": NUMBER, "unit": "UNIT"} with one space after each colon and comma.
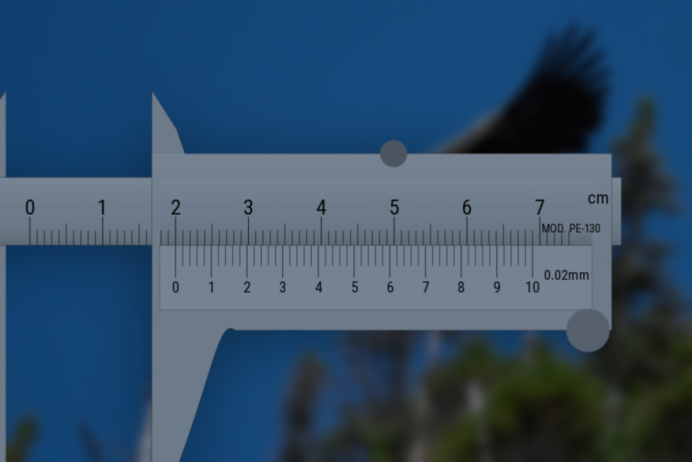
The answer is {"value": 20.0, "unit": "mm"}
